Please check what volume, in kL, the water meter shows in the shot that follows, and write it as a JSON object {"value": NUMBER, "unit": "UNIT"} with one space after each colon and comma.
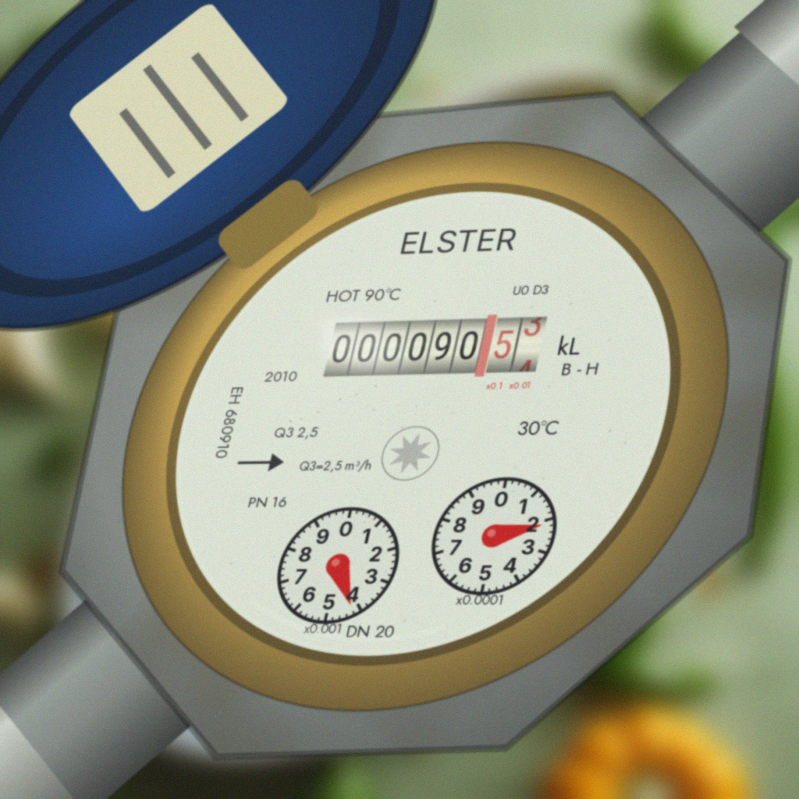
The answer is {"value": 90.5342, "unit": "kL"}
